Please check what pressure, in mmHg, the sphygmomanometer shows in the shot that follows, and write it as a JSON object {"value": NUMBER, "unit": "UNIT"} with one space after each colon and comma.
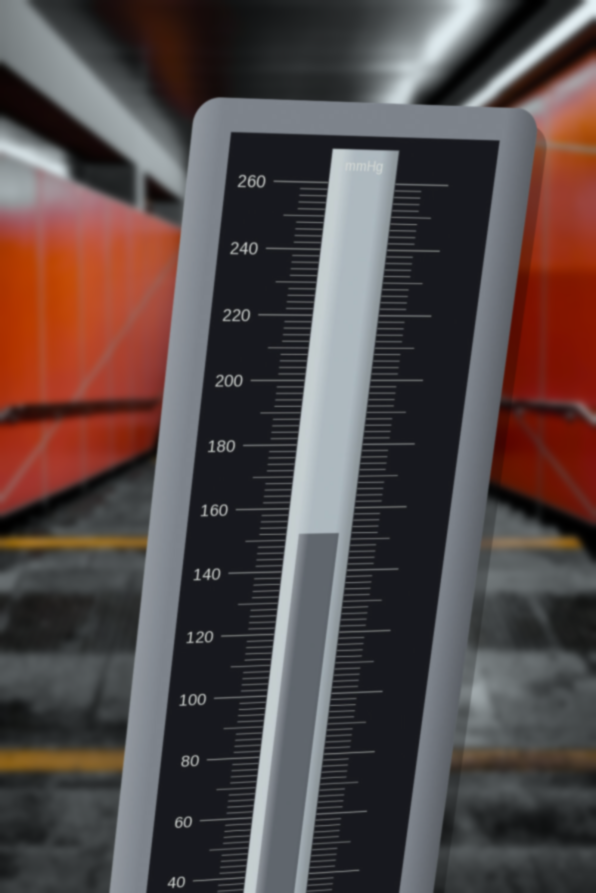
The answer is {"value": 152, "unit": "mmHg"}
